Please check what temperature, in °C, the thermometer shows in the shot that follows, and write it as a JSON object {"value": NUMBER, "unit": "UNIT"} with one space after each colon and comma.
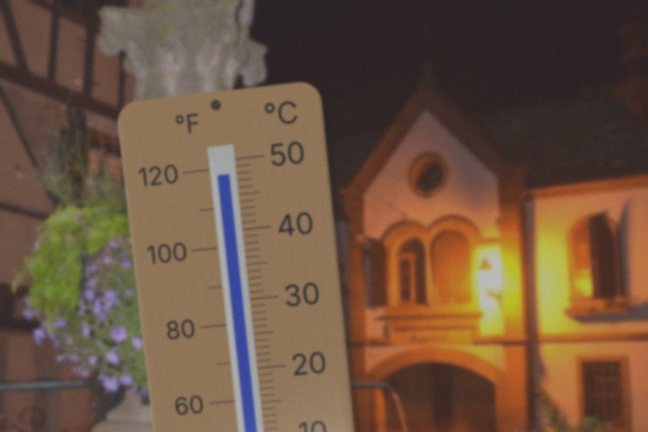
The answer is {"value": 48, "unit": "°C"}
